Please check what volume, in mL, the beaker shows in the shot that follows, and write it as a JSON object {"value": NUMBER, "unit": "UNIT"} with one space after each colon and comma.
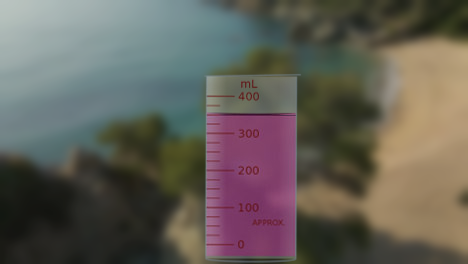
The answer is {"value": 350, "unit": "mL"}
